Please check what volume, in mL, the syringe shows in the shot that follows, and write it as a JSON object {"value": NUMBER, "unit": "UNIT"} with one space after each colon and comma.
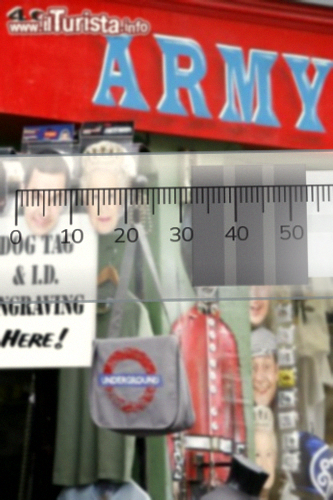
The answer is {"value": 32, "unit": "mL"}
